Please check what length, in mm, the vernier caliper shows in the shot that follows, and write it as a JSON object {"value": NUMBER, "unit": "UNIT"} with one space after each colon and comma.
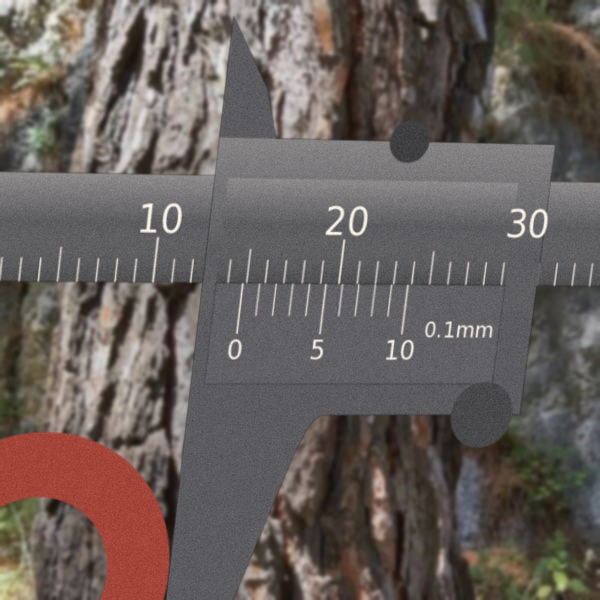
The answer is {"value": 14.8, "unit": "mm"}
